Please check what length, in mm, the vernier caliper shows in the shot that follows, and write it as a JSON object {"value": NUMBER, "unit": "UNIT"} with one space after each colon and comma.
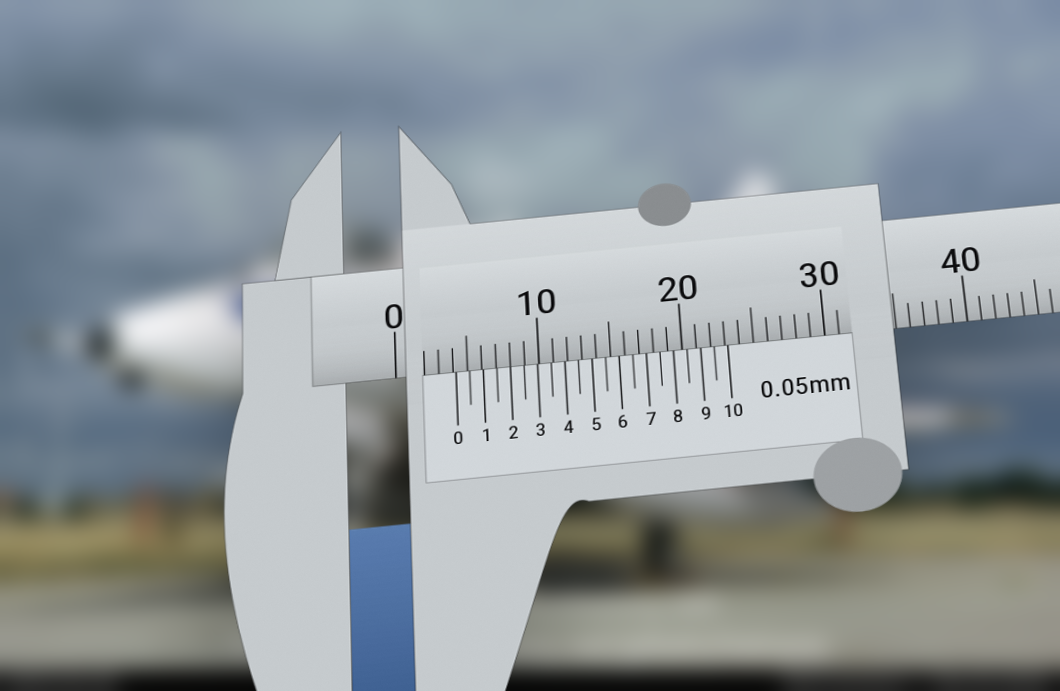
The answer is {"value": 4.2, "unit": "mm"}
